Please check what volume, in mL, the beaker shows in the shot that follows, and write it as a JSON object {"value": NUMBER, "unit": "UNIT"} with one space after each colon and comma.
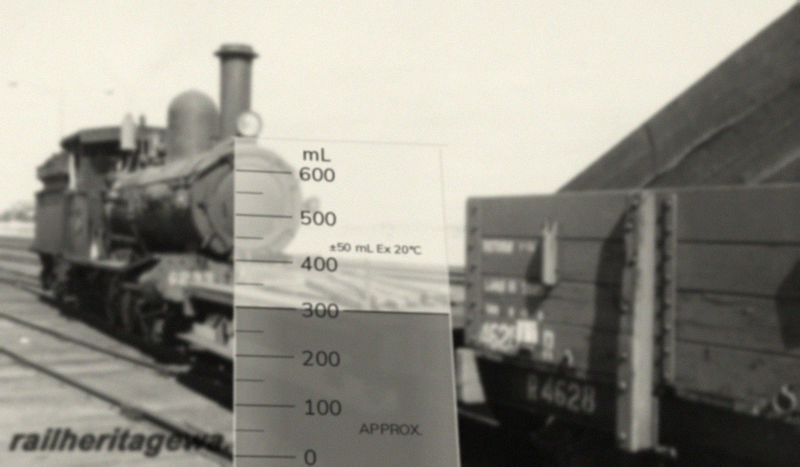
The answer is {"value": 300, "unit": "mL"}
